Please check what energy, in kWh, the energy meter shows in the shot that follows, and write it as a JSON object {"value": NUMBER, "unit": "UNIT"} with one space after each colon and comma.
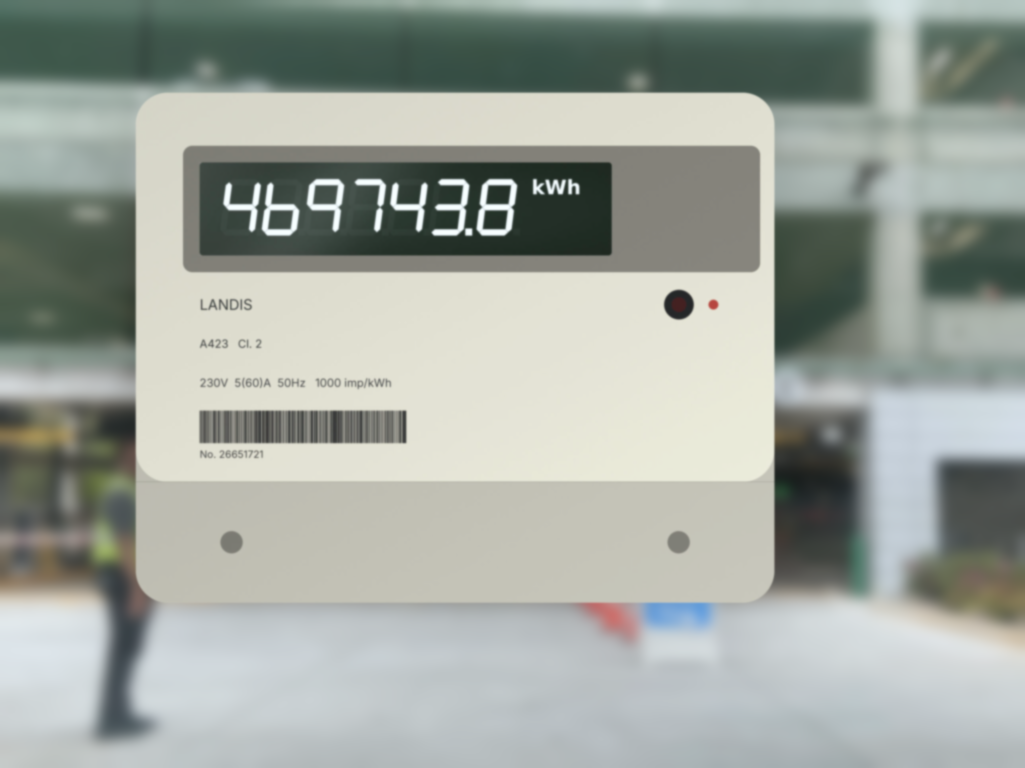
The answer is {"value": 469743.8, "unit": "kWh"}
